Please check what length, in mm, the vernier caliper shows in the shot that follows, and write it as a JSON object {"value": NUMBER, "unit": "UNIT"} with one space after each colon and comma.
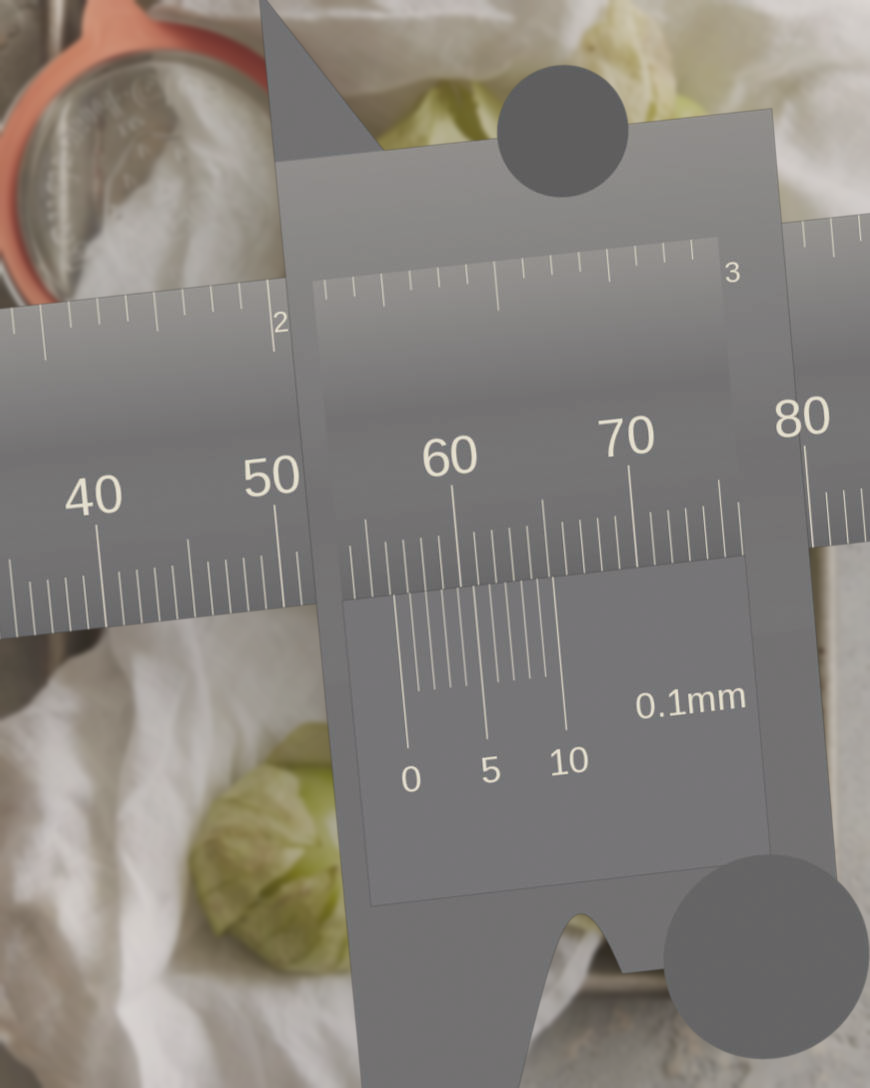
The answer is {"value": 56.2, "unit": "mm"}
